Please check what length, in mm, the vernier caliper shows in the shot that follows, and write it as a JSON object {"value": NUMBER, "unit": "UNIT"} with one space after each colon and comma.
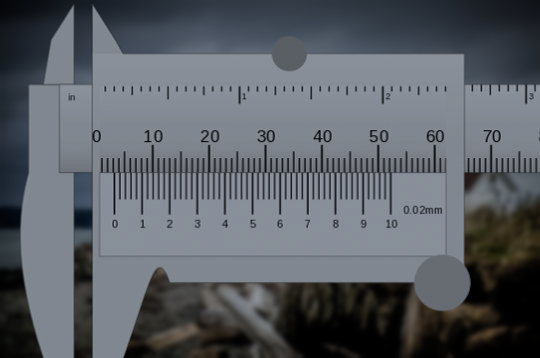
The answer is {"value": 3.2, "unit": "mm"}
